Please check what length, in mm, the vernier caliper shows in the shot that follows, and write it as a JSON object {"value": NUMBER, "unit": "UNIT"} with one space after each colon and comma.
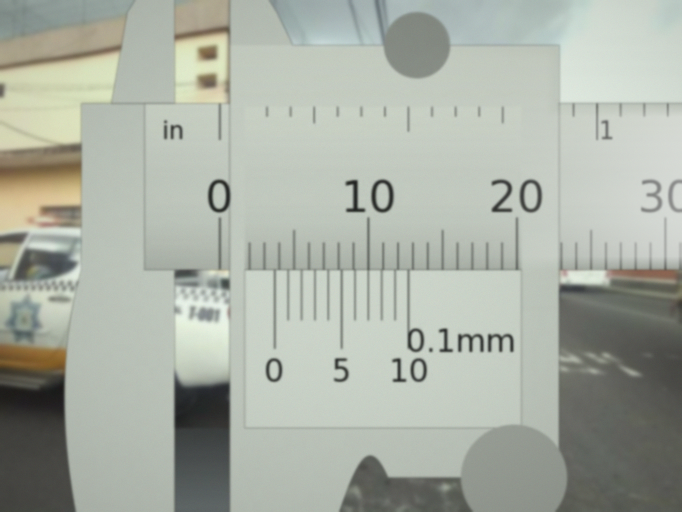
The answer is {"value": 3.7, "unit": "mm"}
